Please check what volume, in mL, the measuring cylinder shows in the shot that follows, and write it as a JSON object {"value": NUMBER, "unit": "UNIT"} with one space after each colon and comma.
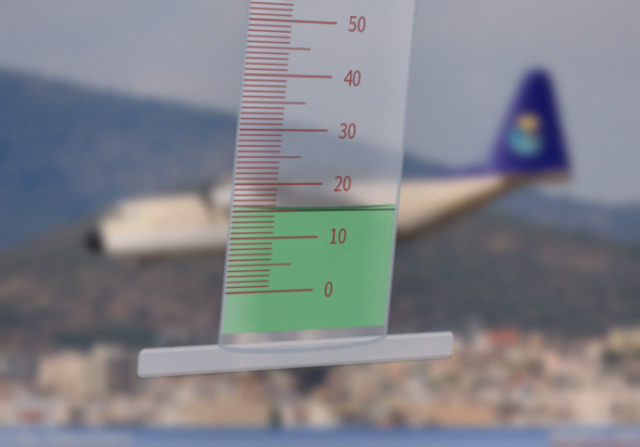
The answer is {"value": 15, "unit": "mL"}
